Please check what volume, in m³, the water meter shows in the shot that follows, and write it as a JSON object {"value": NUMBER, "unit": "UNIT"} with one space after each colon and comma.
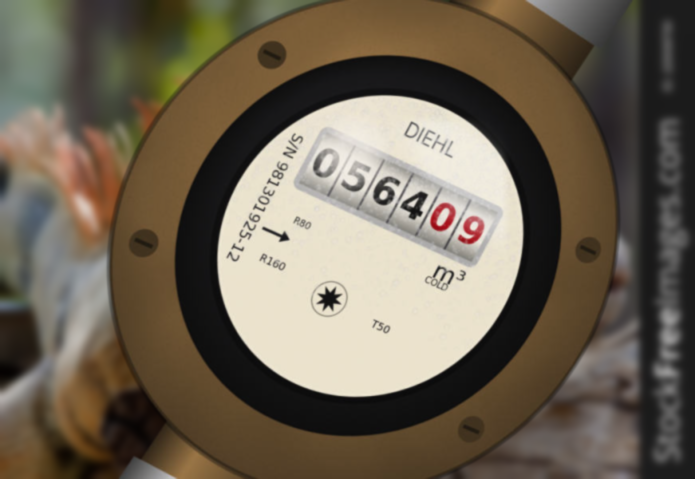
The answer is {"value": 564.09, "unit": "m³"}
